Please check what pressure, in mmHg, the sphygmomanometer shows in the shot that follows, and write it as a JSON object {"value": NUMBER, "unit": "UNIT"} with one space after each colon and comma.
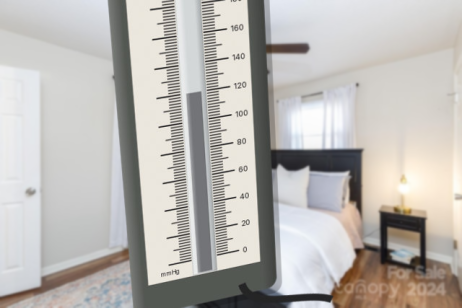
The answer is {"value": 120, "unit": "mmHg"}
